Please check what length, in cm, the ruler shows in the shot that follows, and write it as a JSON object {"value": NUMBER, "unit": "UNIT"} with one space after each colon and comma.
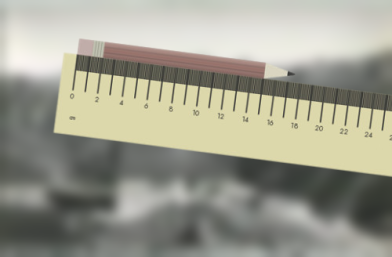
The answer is {"value": 17.5, "unit": "cm"}
